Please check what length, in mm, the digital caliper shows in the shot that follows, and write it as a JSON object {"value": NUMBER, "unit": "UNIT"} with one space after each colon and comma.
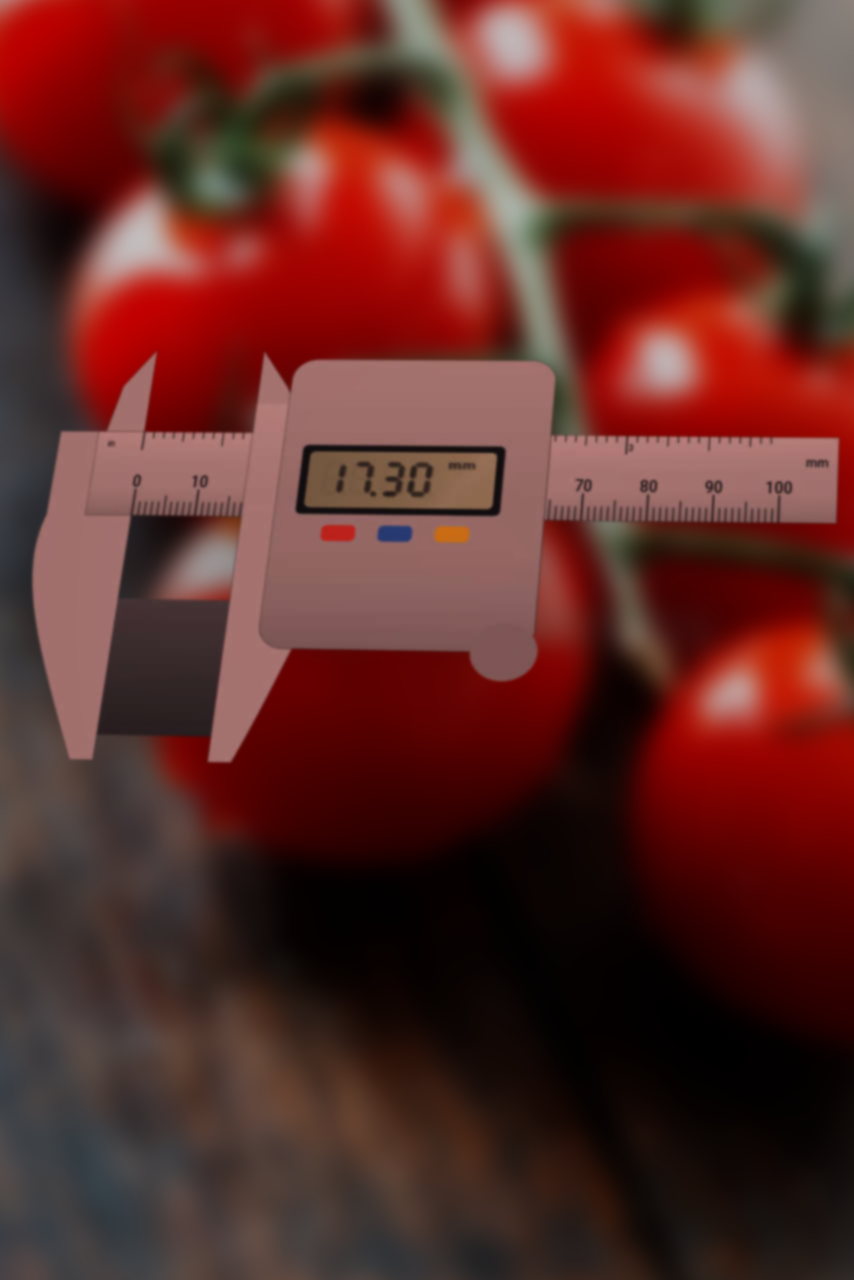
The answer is {"value": 17.30, "unit": "mm"}
